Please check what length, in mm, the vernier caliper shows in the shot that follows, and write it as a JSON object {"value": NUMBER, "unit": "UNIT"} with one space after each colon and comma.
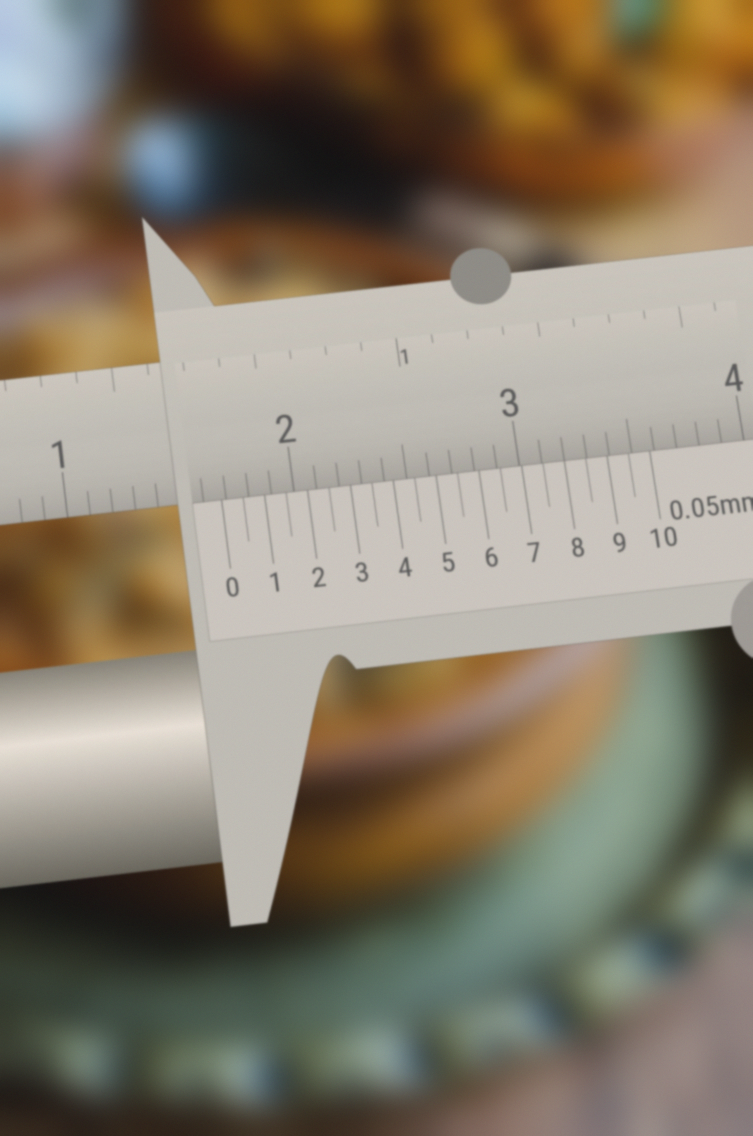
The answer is {"value": 16.8, "unit": "mm"}
